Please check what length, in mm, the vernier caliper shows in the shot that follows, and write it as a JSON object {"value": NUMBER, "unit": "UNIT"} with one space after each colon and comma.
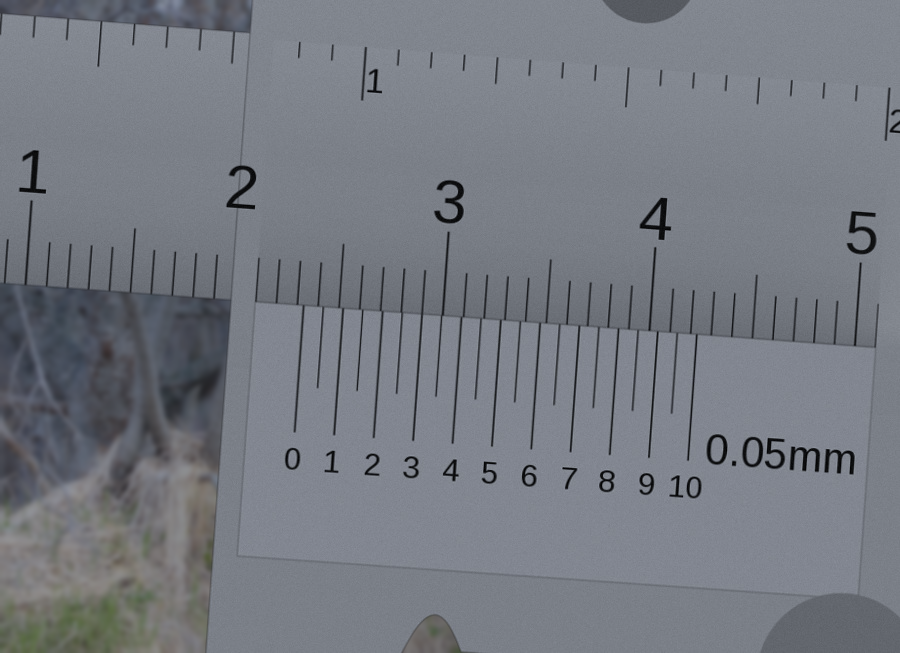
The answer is {"value": 23.3, "unit": "mm"}
